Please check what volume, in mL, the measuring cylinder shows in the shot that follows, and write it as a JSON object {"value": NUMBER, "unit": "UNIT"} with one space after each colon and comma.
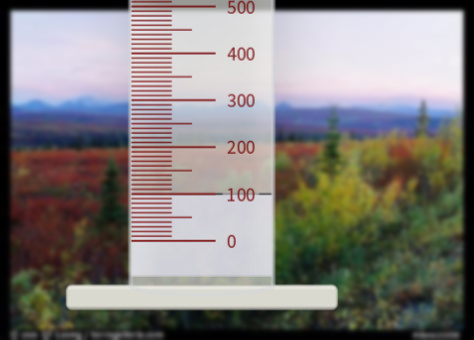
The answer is {"value": 100, "unit": "mL"}
